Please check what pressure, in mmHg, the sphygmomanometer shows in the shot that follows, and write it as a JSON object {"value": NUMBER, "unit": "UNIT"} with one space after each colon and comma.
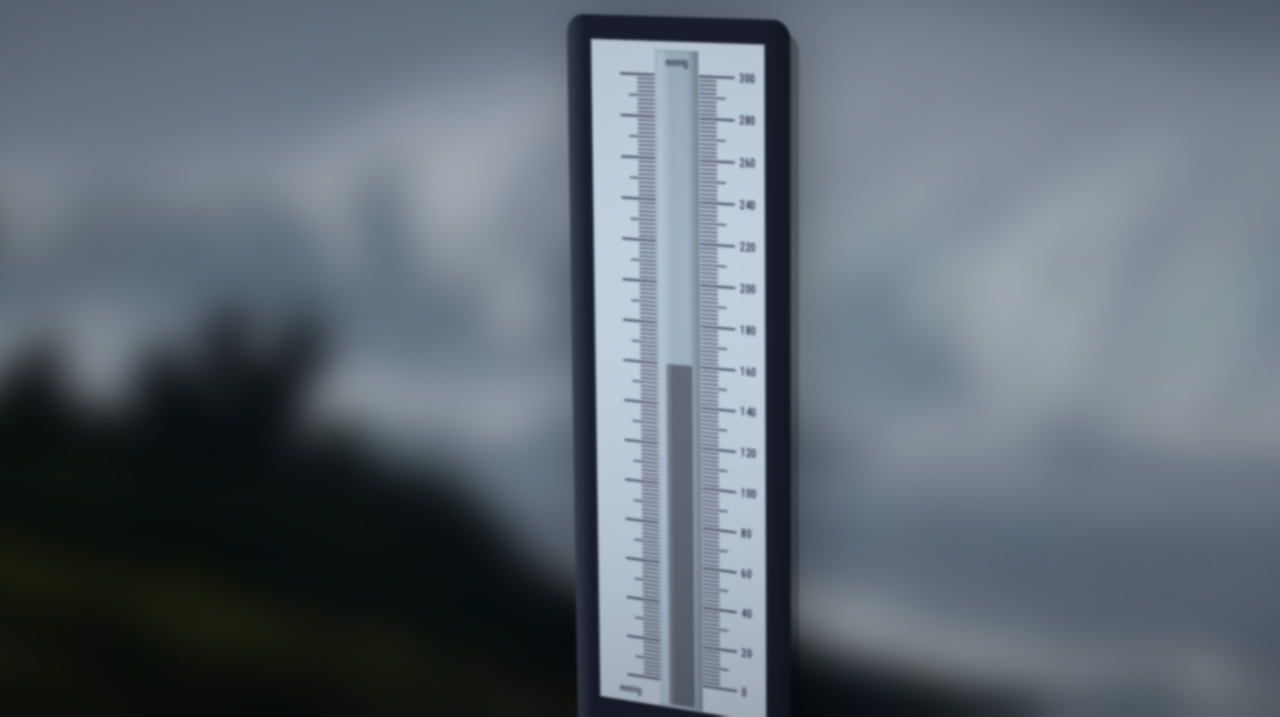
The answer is {"value": 160, "unit": "mmHg"}
